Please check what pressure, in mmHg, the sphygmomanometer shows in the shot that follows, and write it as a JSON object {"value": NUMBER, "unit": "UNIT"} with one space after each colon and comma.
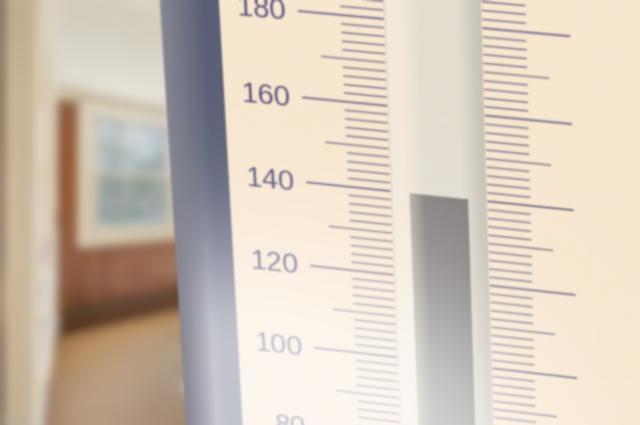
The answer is {"value": 140, "unit": "mmHg"}
